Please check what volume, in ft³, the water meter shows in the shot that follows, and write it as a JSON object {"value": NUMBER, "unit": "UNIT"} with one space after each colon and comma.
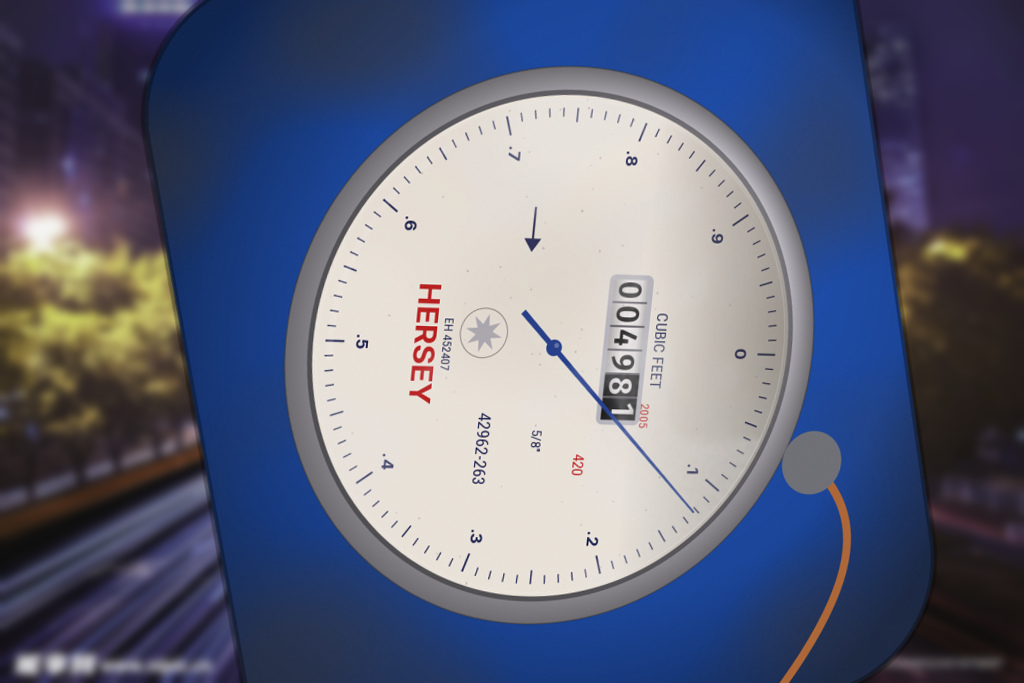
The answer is {"value": 4981.12, "unit": "ft³"}
